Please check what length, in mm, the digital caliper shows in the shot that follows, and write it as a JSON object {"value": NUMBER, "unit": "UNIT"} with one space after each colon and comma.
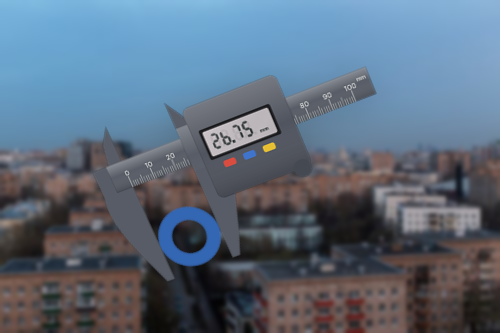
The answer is {"value": 26.75, "unit": "mm"}
